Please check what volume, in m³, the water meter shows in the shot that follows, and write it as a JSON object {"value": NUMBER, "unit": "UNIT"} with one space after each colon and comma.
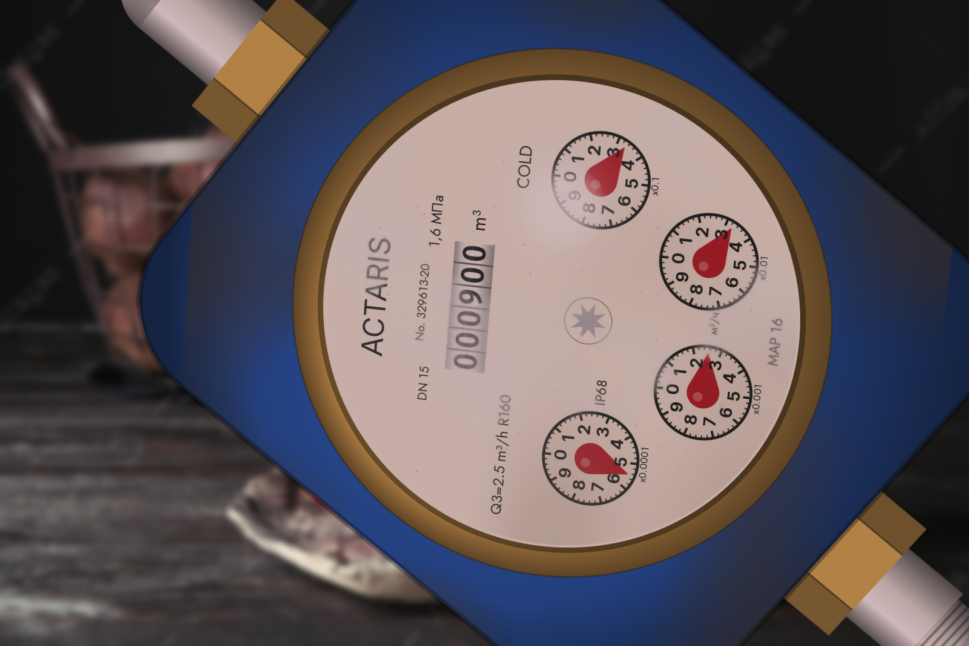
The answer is {"value": 900.3325, "unit": "m³"}
